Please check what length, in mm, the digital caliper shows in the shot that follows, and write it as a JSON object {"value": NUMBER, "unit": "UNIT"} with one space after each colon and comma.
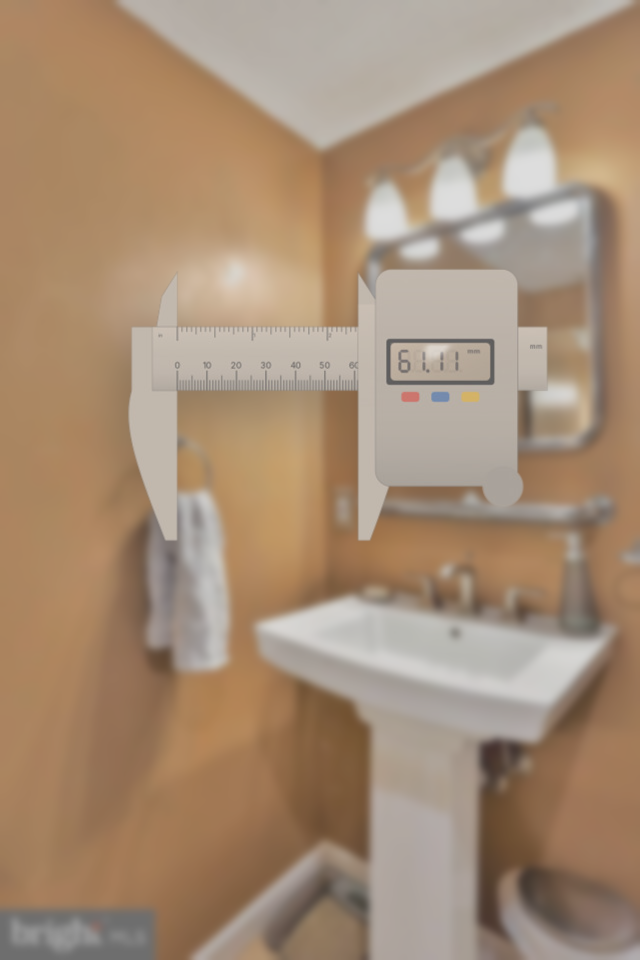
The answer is {"value": 61.11, "unit": "mm"}
